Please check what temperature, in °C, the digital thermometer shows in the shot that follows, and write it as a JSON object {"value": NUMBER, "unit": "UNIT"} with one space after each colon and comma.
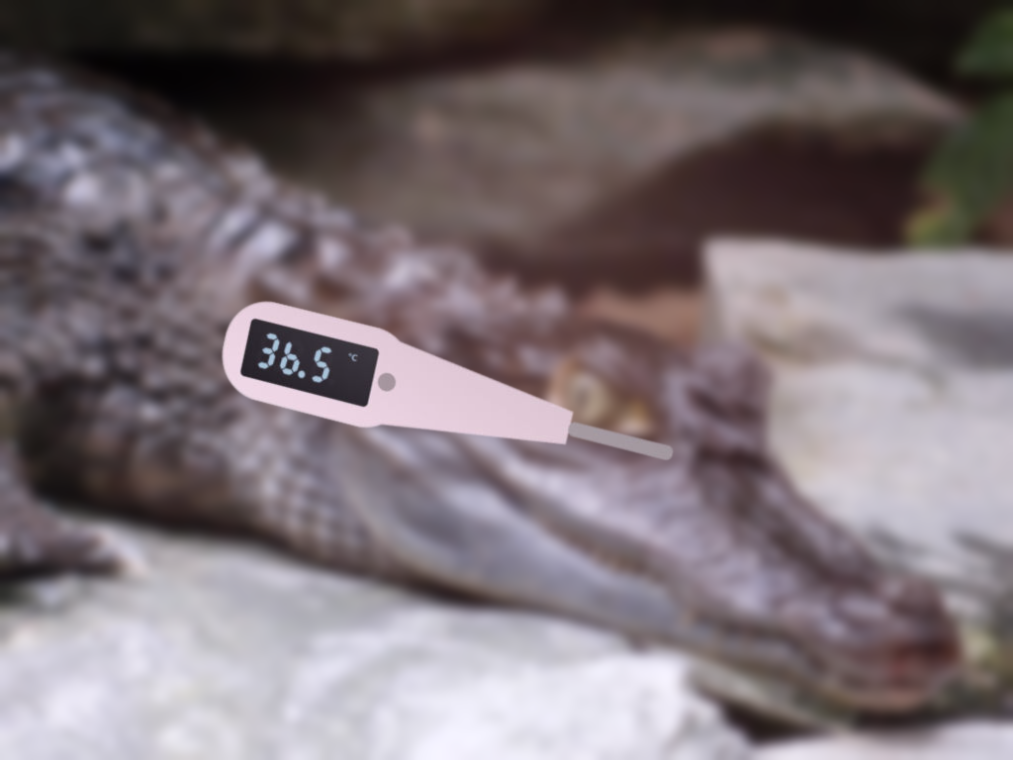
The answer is {"value": 36.5, "unit": "°C"}
